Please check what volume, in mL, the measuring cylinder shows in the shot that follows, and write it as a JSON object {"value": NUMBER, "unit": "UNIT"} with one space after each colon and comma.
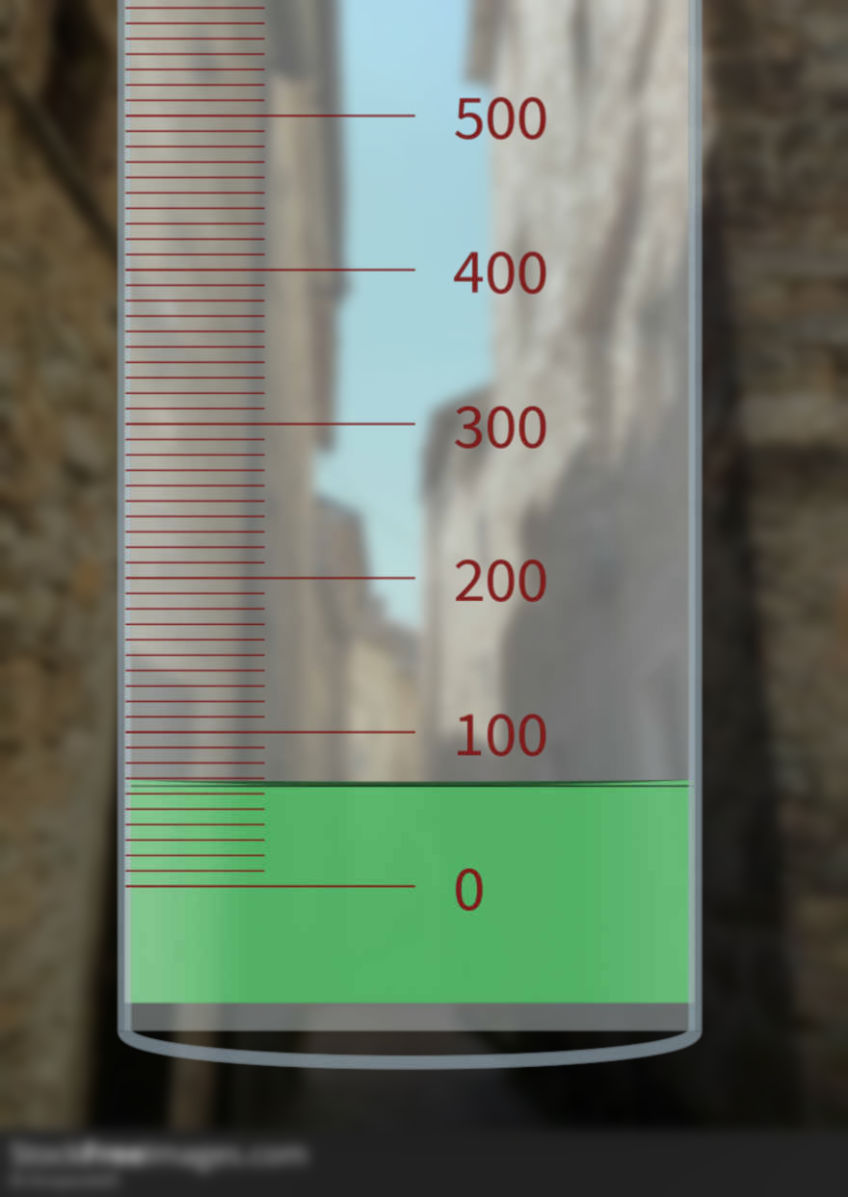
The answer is {"value": 65, "unit": "mL"}
